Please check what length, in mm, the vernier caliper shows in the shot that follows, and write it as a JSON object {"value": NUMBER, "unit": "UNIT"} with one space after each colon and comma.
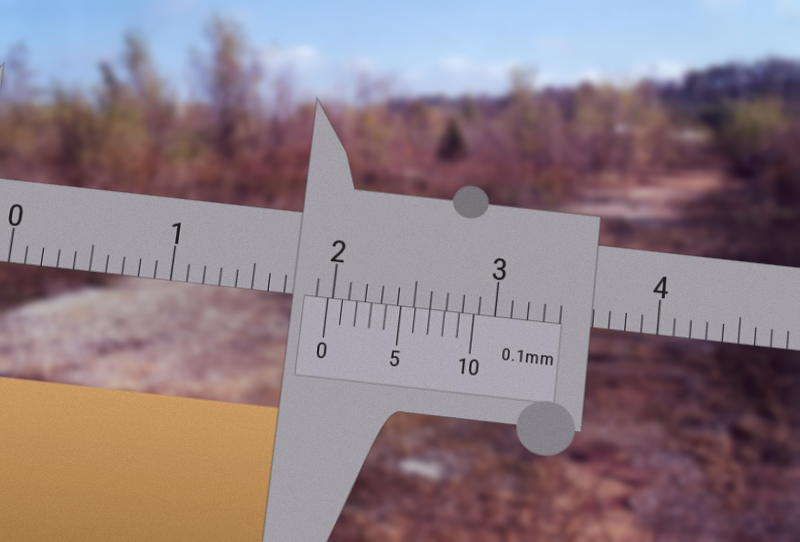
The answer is {"value": 19.7, "unit": "mm"}
